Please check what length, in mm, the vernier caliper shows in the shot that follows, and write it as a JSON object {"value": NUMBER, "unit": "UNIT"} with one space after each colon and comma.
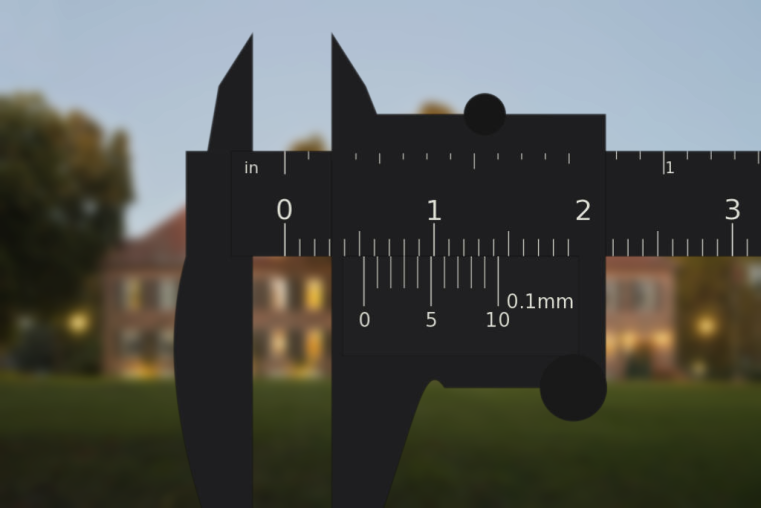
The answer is {"value": 5.3, "unit": "mm"}
